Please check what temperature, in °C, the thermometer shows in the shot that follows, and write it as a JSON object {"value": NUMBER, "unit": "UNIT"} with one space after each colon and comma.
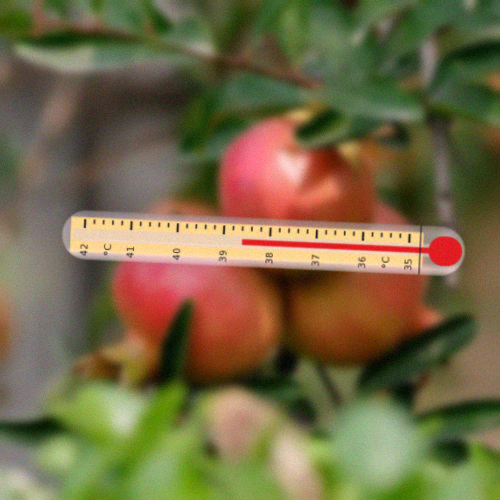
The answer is {"value": 38.6, "unit": "°C"}
